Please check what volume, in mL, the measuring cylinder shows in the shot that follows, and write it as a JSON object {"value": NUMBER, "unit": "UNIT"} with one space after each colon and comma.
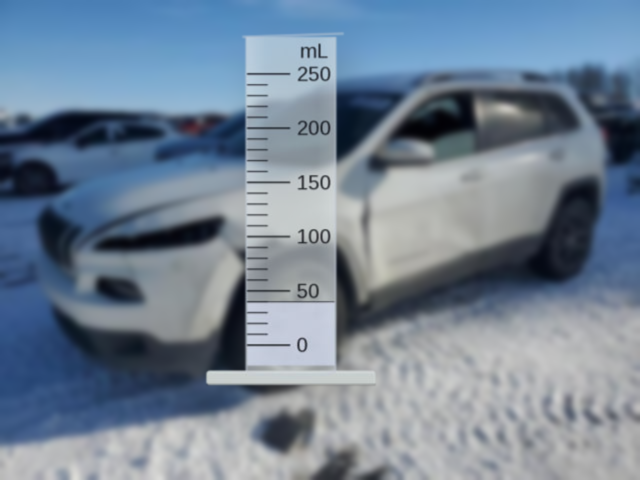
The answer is {"value": 40, "unit": "mL"}
